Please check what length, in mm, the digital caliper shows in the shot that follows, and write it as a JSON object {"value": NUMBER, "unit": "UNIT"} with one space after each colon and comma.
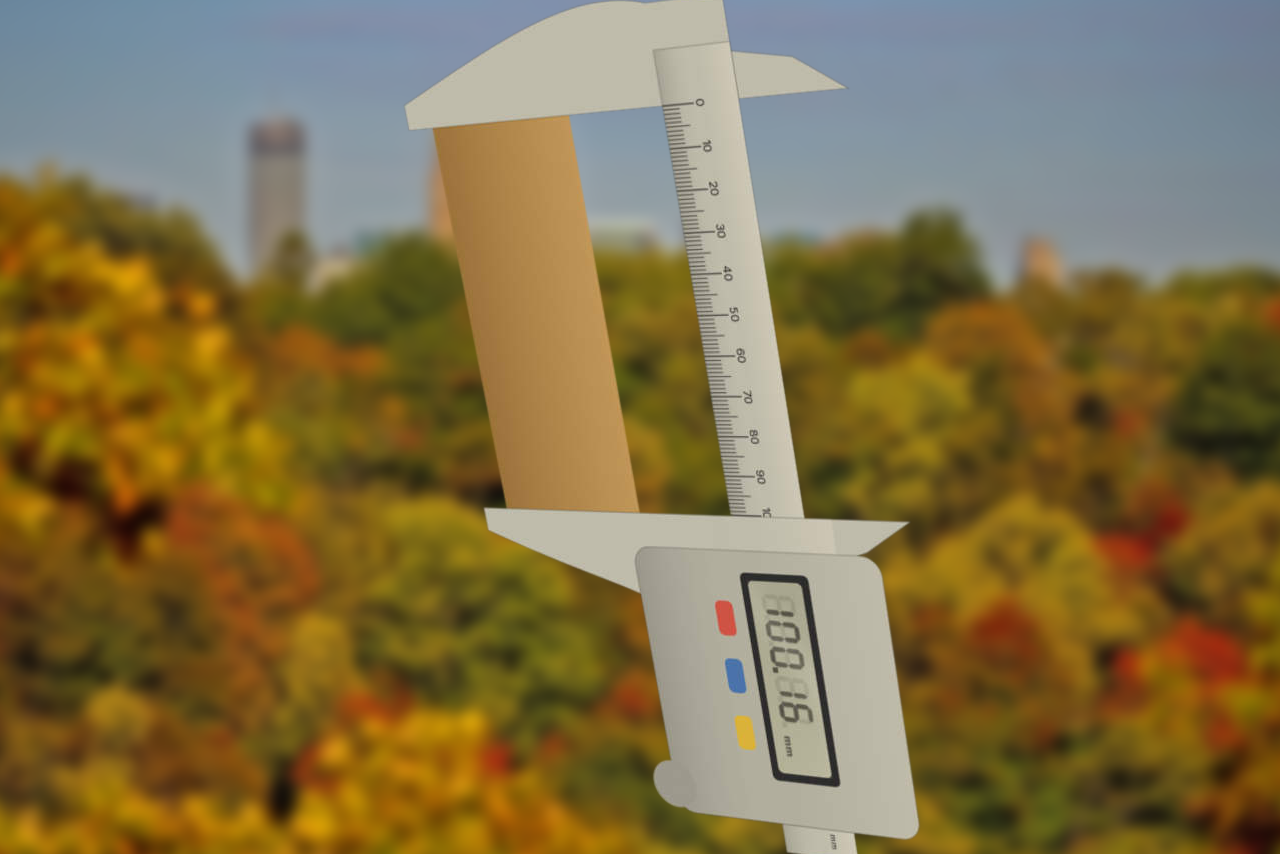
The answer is {"value": 100.16, "unit": "mm"}
